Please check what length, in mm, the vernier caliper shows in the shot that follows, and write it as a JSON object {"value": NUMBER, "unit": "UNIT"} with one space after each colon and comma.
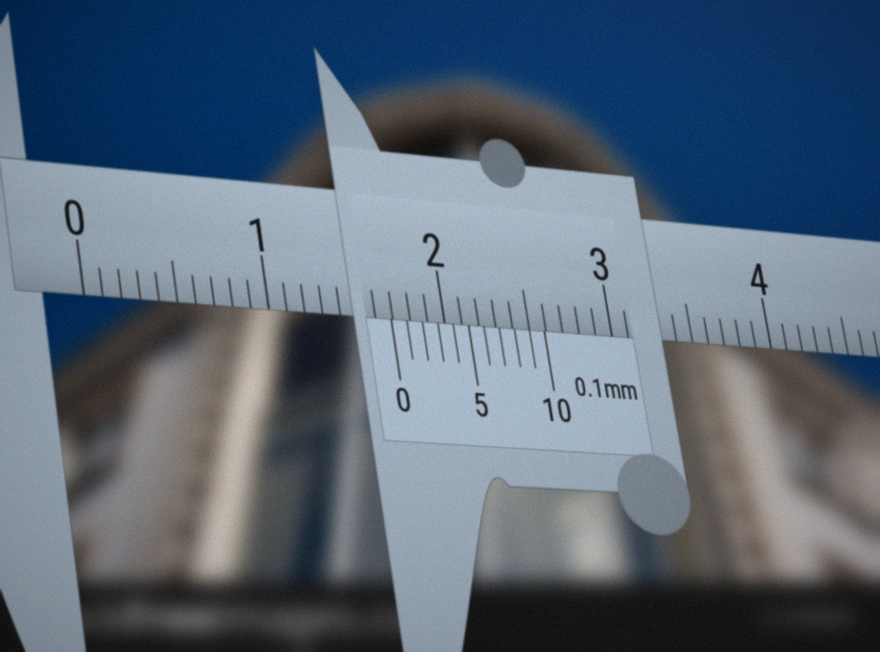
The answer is {"value": 16.9, "unit": "mm"}
